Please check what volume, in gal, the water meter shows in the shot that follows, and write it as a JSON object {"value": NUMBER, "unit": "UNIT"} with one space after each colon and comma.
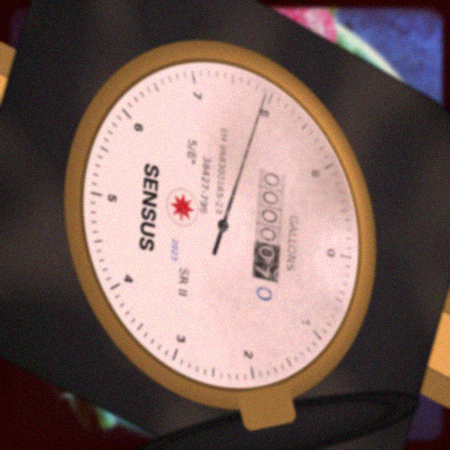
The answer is {"value": 67.9, "unit": "gal"}
